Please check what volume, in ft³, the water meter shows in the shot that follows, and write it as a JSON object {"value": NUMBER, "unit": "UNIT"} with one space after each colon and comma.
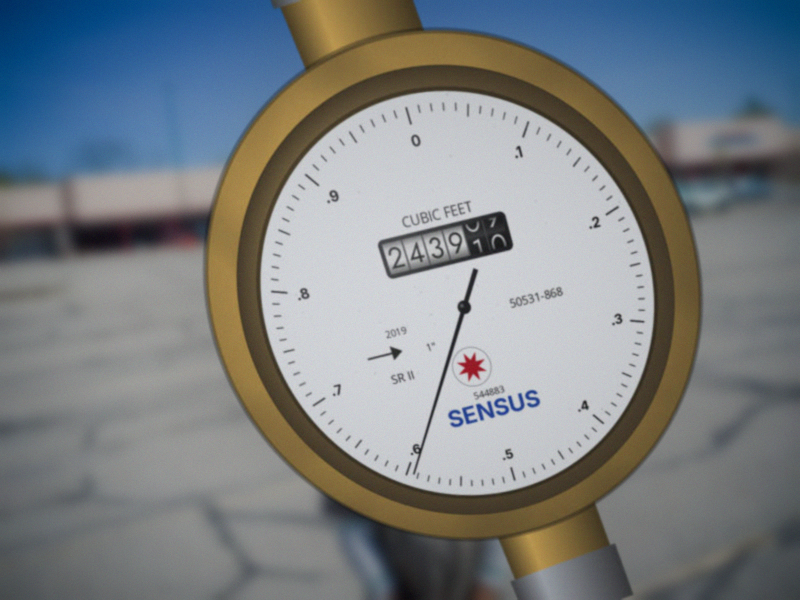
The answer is {"value": 243909.59, "unit": "ft³"}
